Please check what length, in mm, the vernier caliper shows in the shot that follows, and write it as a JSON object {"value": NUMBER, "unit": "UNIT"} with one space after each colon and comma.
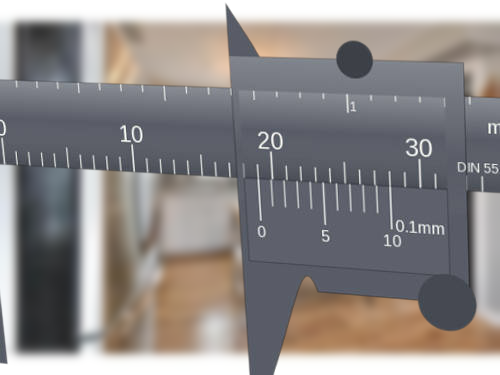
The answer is {"value": 19.0, "unit": "mm"}
